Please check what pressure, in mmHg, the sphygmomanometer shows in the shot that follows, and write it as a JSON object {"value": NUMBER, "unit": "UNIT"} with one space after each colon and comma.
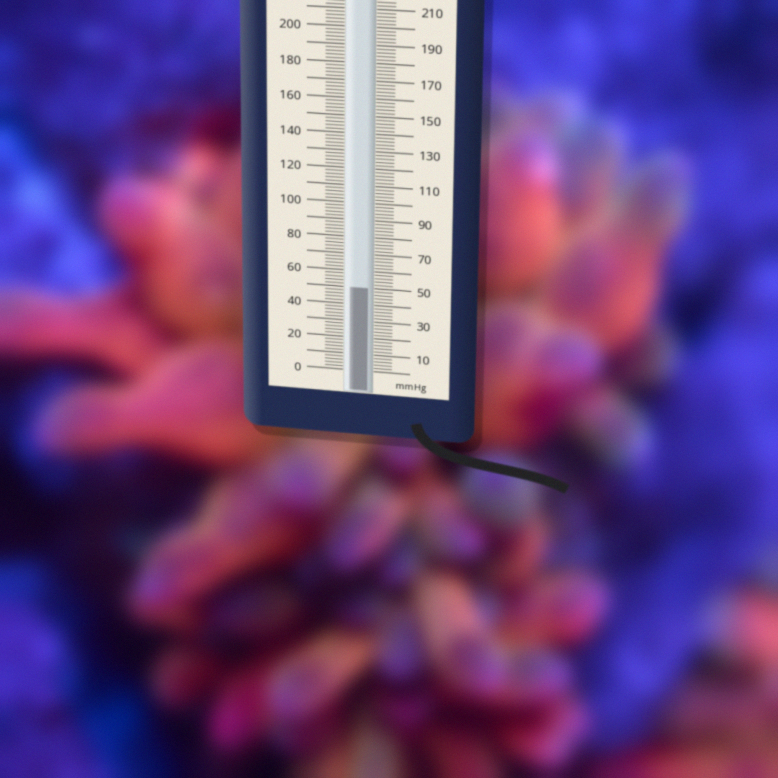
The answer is {"value": 50, "unit": "mmHg"}
